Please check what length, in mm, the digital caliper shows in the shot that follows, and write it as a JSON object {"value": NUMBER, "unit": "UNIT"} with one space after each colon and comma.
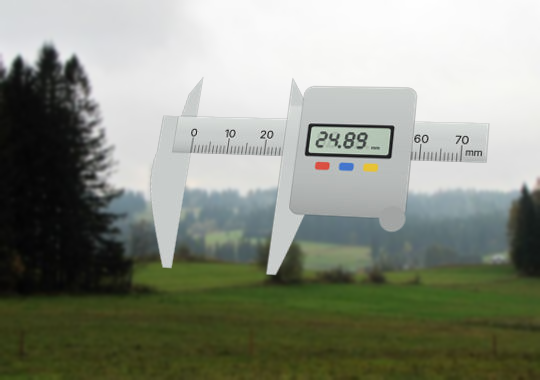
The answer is {"value": 24.89, "unit": "mm"}
